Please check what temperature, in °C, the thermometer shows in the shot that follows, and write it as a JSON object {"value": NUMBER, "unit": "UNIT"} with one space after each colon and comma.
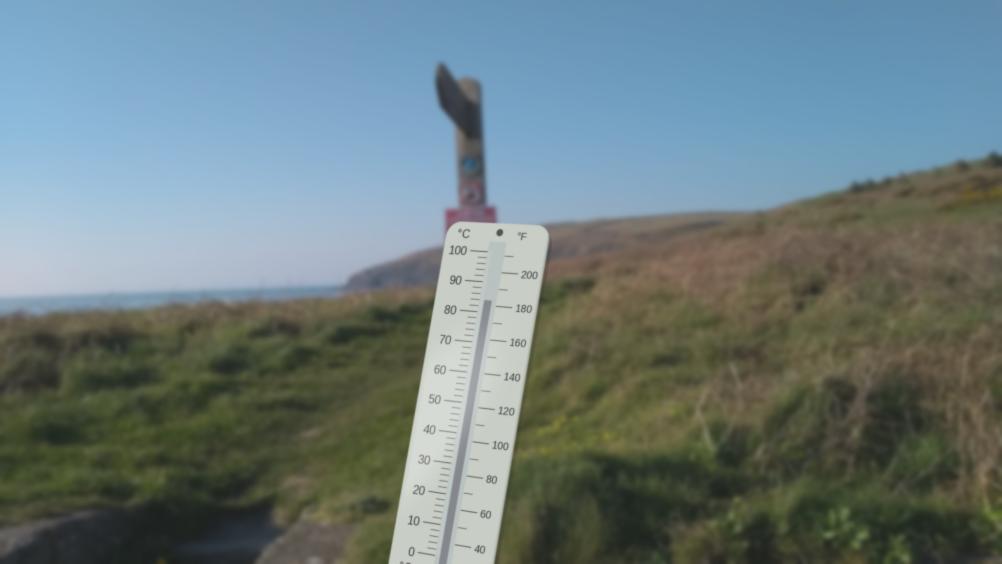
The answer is {"value": 84, "unit": "°C"}
